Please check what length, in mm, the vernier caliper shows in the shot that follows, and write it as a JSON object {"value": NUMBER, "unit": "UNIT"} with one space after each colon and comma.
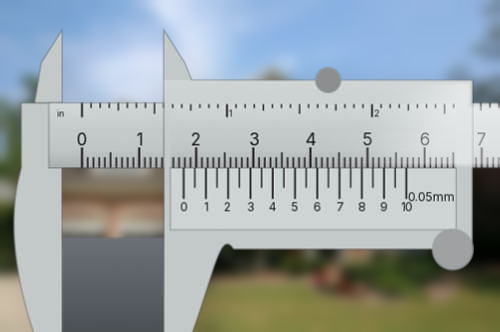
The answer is {"value": 17.8, "unit": "mm"}
